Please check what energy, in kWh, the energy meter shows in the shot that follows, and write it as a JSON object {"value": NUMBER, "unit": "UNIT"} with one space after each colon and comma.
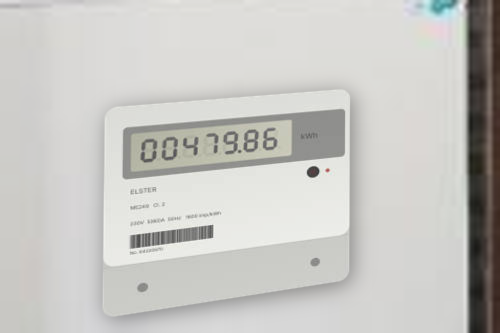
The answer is {"value": 479.86, "unit": "kWh"}
